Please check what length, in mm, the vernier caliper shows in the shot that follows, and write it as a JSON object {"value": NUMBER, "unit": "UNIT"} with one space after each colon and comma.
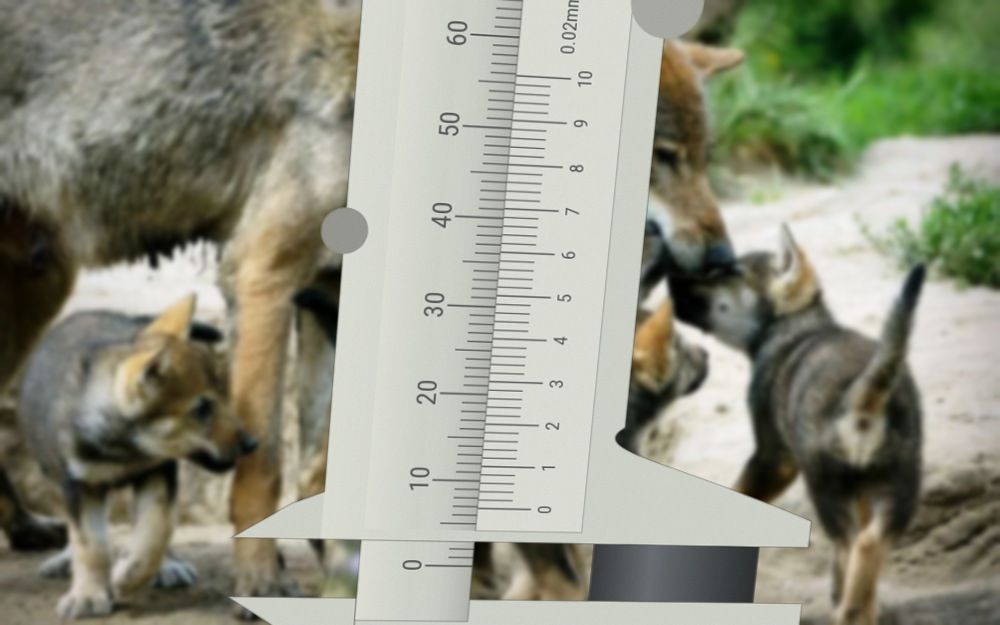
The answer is {"value": 6.8, "unit": "mm"}
